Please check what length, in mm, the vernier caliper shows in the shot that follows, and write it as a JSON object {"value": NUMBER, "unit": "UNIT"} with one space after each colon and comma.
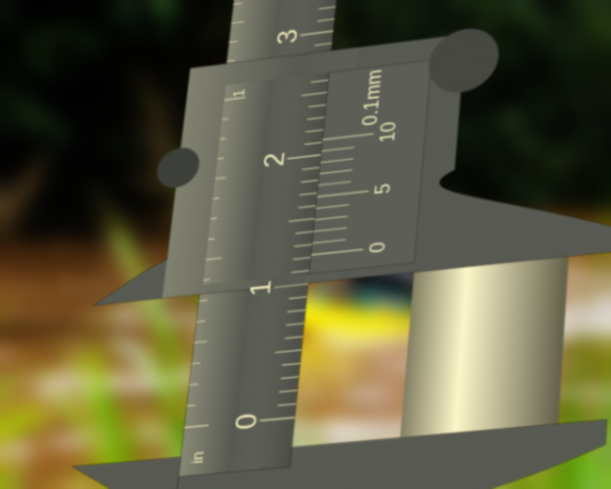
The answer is {"value": 12.2, "unit": "mm"}
